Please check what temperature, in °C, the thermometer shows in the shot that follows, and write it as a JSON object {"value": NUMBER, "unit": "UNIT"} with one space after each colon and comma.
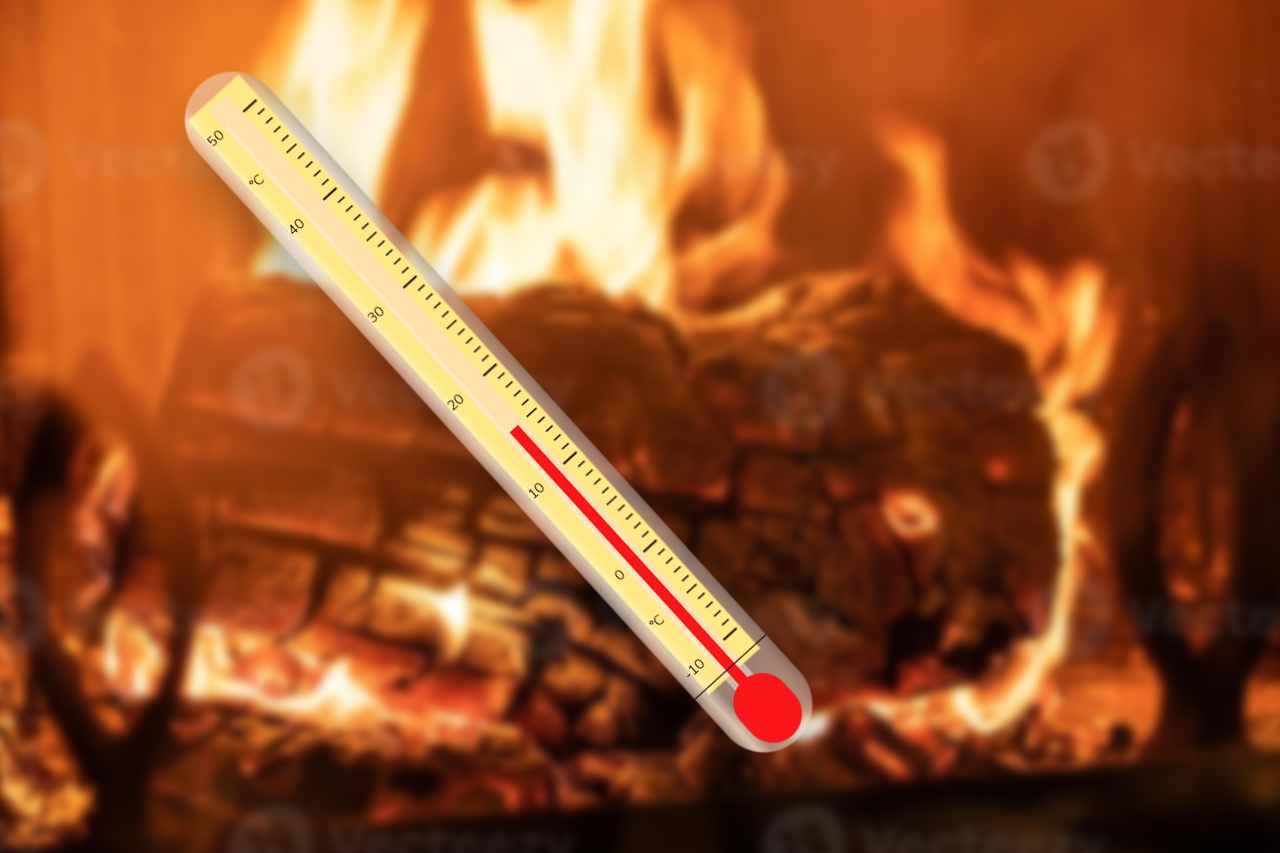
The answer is {"value": 15, "unit": "°C"}
